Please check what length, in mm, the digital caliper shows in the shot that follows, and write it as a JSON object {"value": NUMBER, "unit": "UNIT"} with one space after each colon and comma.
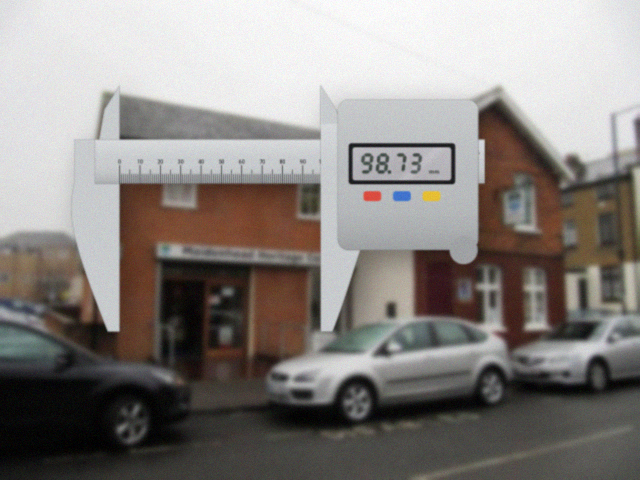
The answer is {"value": 98.73, "unit": "mm"}
